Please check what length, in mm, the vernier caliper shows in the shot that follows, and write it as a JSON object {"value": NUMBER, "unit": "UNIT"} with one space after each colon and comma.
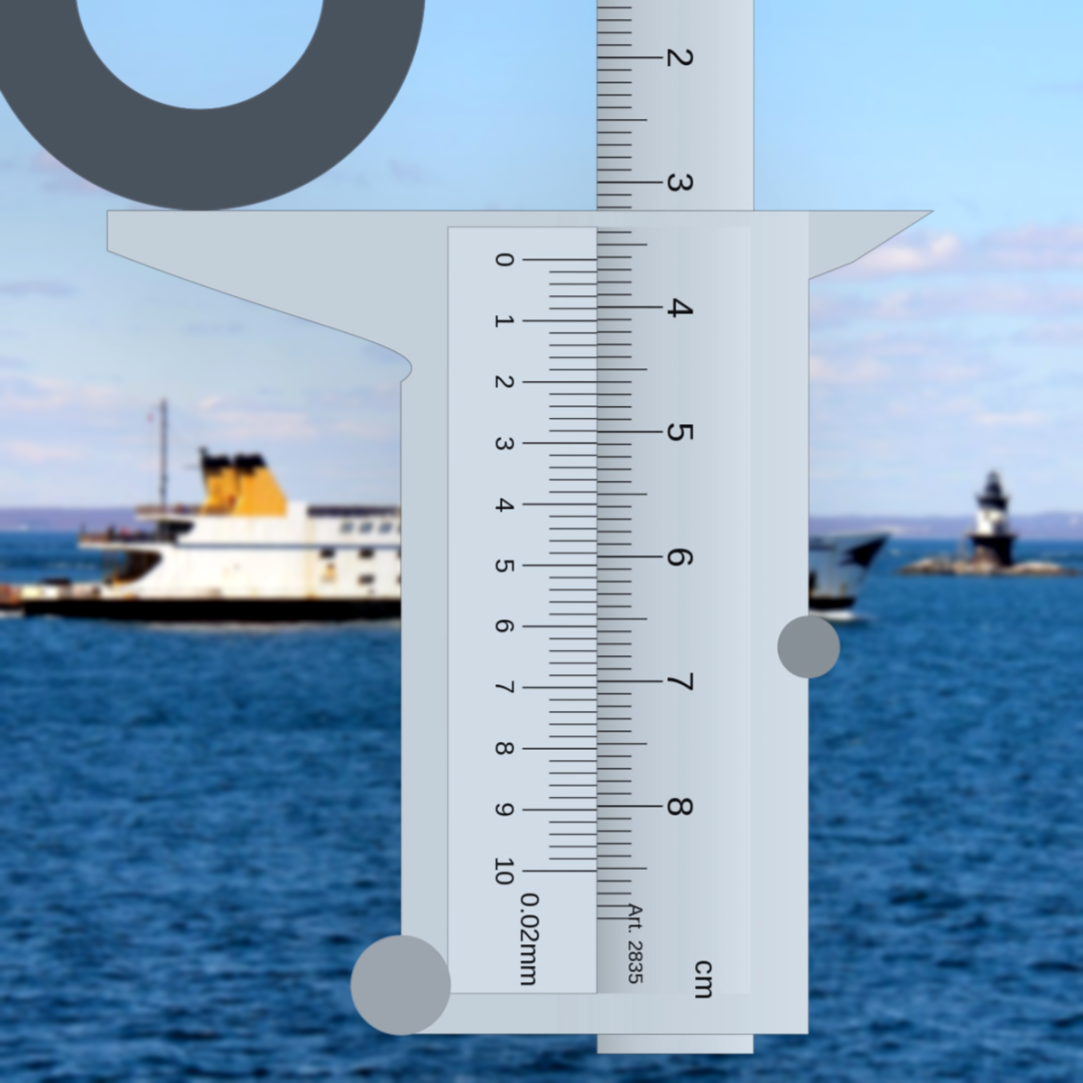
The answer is {"value": 36.2, "unit": "mm"}
